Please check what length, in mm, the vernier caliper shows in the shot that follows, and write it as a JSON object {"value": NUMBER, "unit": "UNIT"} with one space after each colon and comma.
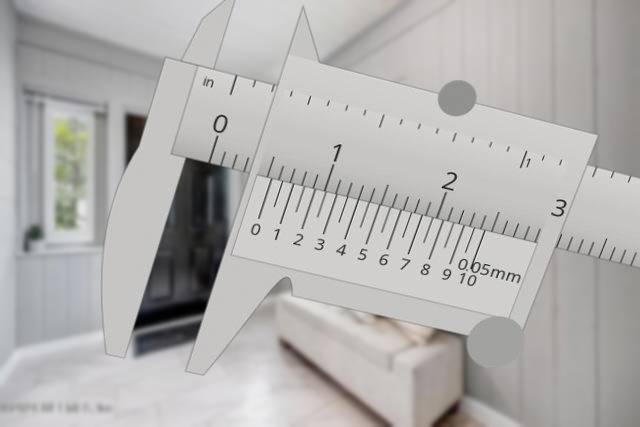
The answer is {"value": 5.4, "unit": "mm"}
